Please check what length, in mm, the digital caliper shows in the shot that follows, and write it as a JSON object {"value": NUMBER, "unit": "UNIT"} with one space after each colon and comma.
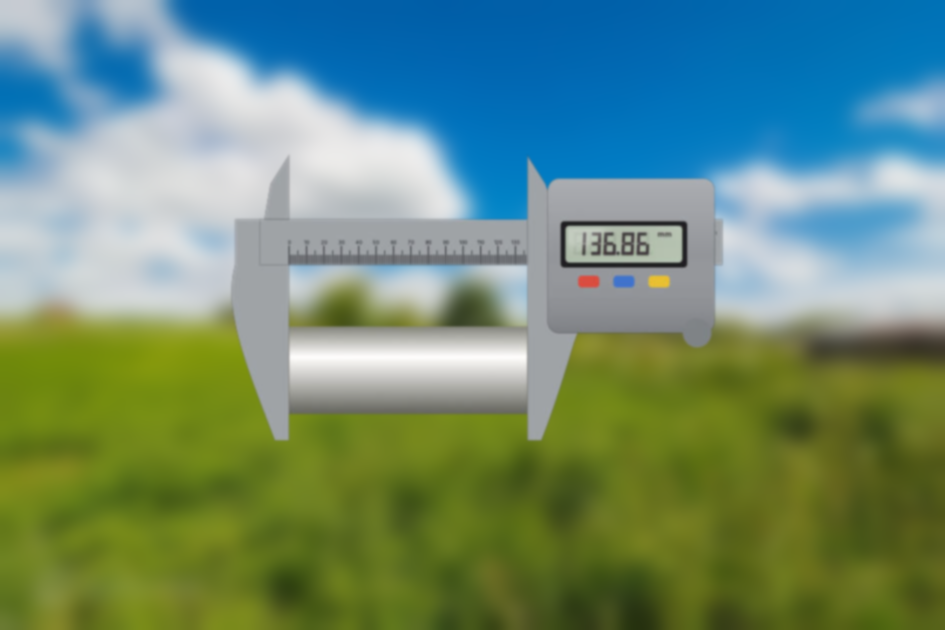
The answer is {"value": 136.86, "unit": "mm"}
